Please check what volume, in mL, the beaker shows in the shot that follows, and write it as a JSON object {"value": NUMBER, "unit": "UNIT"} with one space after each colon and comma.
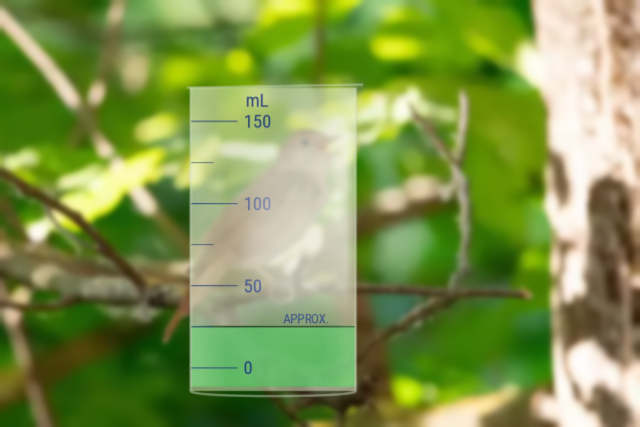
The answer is {"value": 25, "unit": "mL"}
